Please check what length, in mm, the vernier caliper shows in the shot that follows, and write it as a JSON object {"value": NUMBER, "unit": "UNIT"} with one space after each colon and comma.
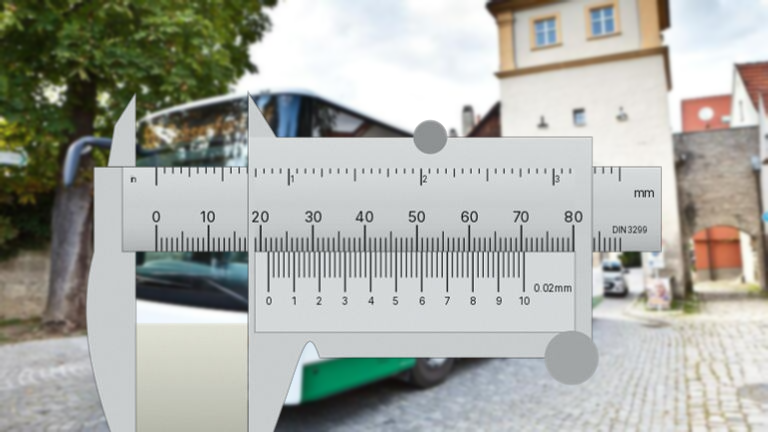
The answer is {"value": 21.5, "unit": "mm"}
